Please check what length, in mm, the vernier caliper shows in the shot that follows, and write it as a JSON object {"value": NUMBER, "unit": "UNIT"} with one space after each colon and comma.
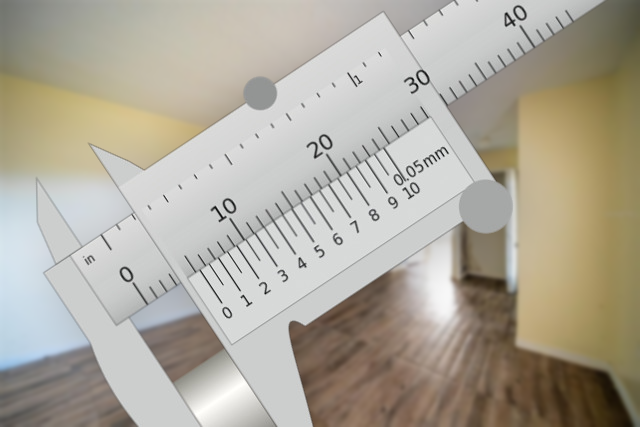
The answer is {"value": 5.4, "unit": "mm"}
